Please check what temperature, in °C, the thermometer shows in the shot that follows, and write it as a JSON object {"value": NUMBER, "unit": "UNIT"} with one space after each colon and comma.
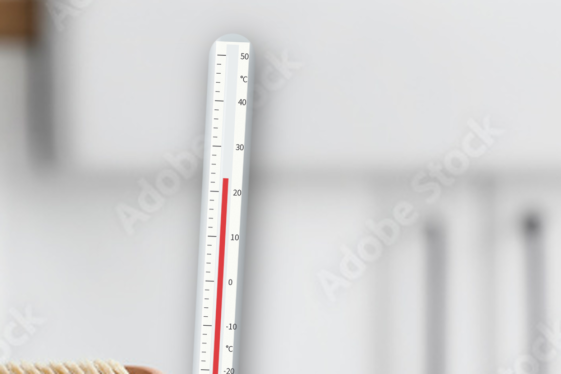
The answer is {"value": 23, "unit": "°C"}
